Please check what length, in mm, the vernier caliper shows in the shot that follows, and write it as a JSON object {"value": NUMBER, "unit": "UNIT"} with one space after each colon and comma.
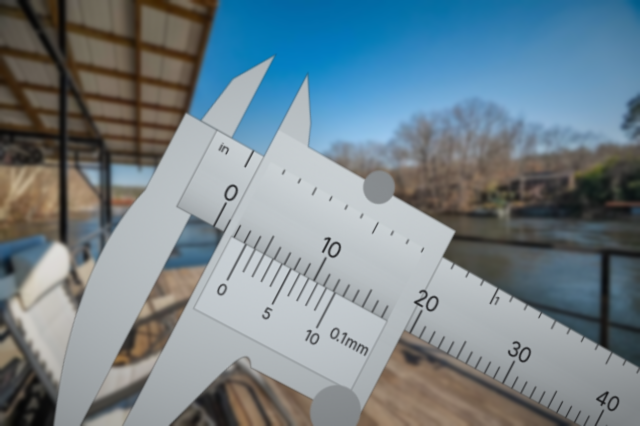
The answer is {"value": 3.2, "unit": "mm"}
